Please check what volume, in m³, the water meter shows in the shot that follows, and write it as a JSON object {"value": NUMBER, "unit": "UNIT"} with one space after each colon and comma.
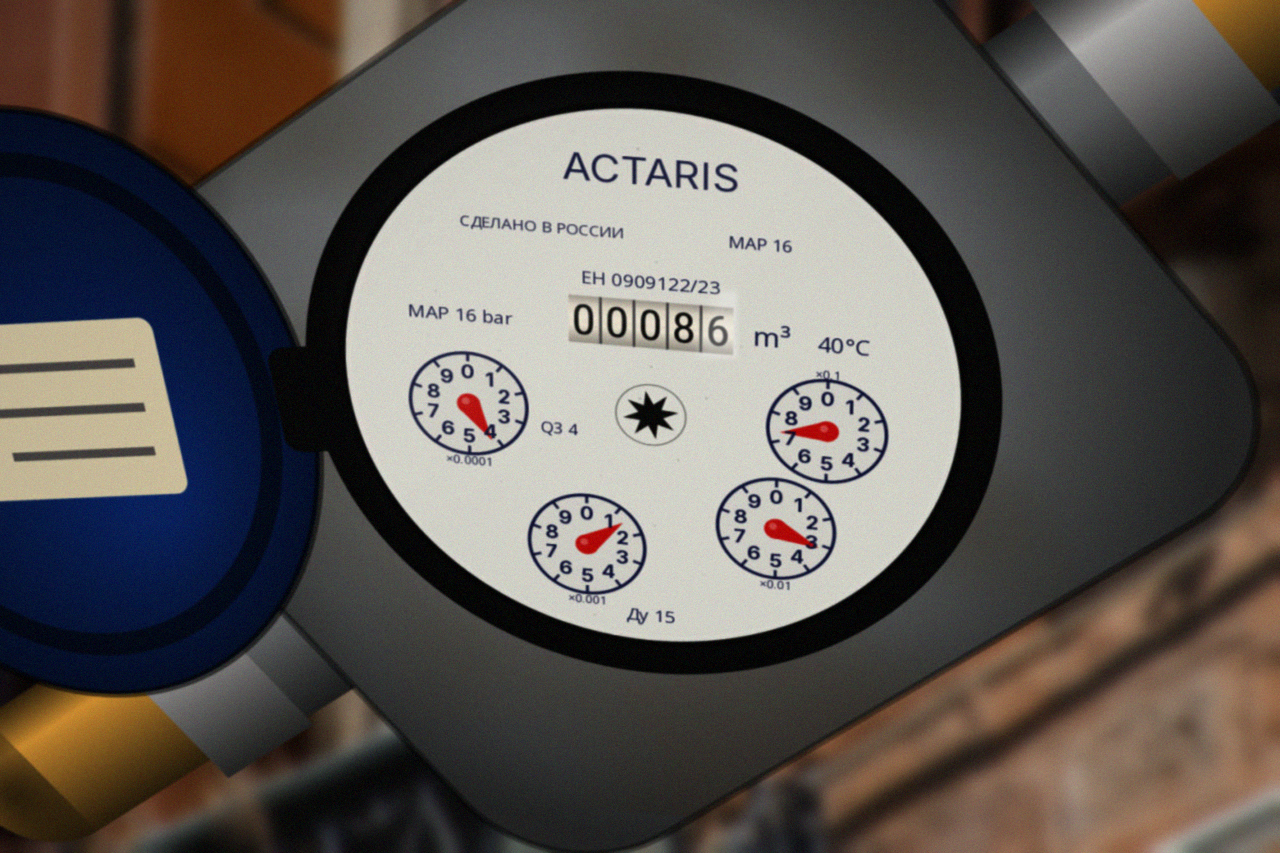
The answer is {"value": 86.7314, "unit": "m³"}
